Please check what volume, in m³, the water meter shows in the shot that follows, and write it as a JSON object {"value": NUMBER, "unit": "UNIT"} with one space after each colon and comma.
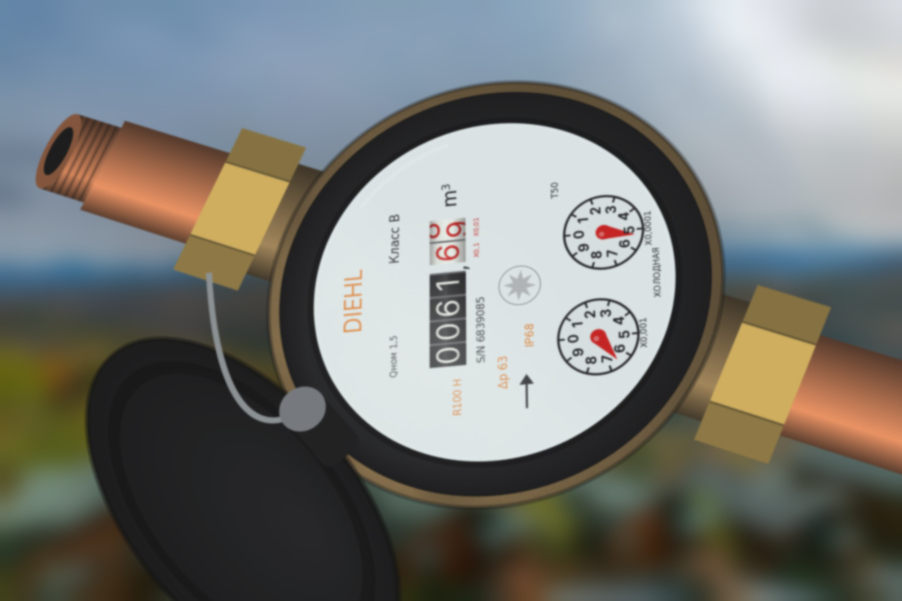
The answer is {"value": 61.6865, "unit": "m³"}
